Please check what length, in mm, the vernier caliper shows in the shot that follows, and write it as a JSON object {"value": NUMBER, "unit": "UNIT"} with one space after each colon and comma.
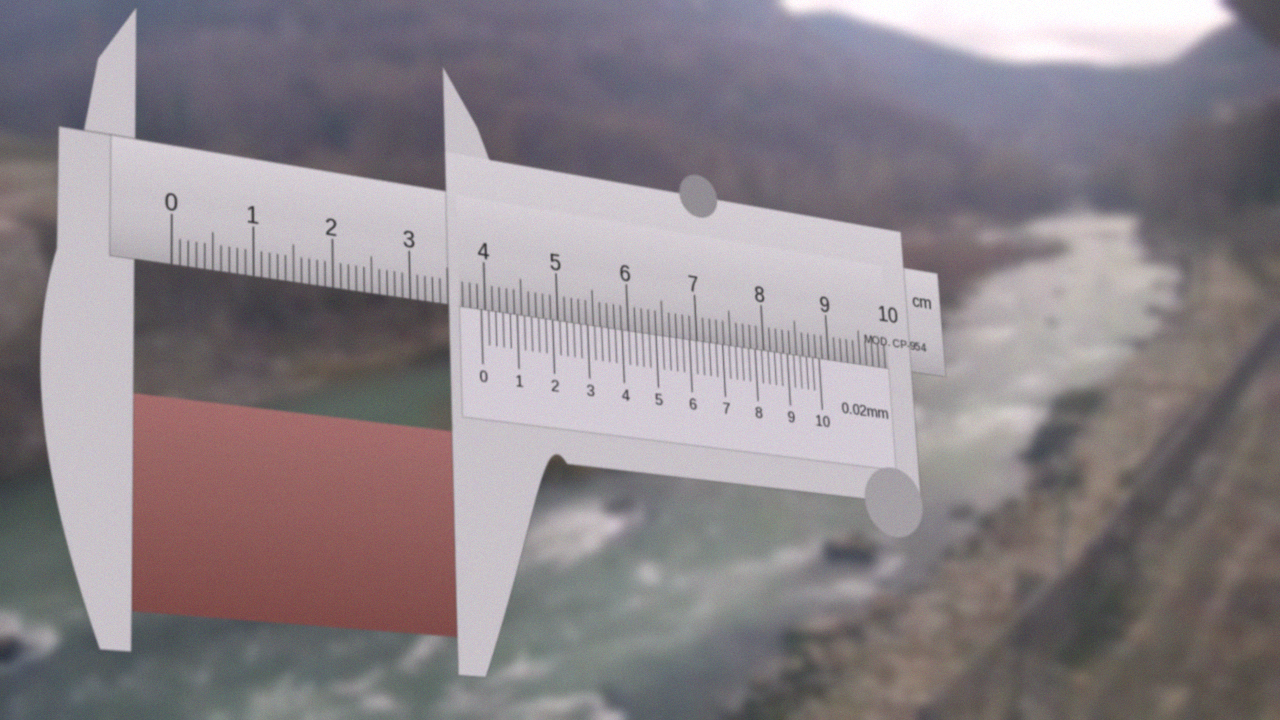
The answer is {"value": 39.5, "unit": "mm"}
